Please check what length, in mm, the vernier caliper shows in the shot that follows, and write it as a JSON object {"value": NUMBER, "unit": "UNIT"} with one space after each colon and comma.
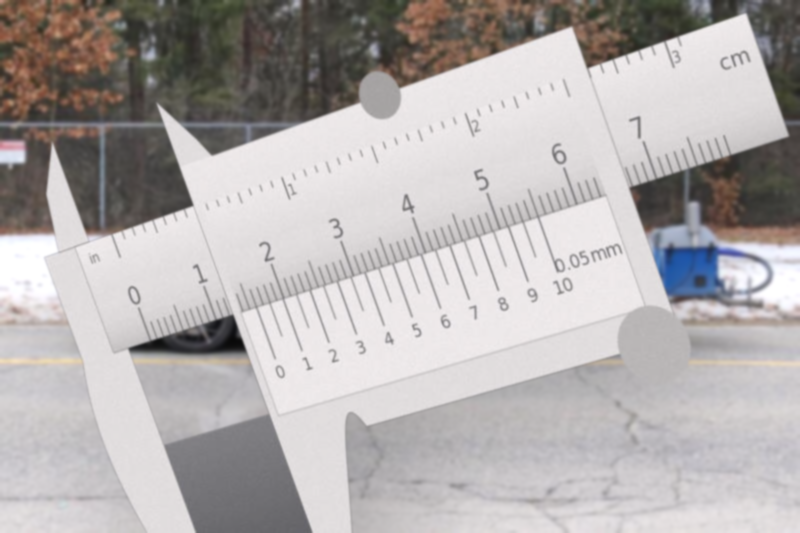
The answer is {"value": 16.0, "unit": "mm"}
